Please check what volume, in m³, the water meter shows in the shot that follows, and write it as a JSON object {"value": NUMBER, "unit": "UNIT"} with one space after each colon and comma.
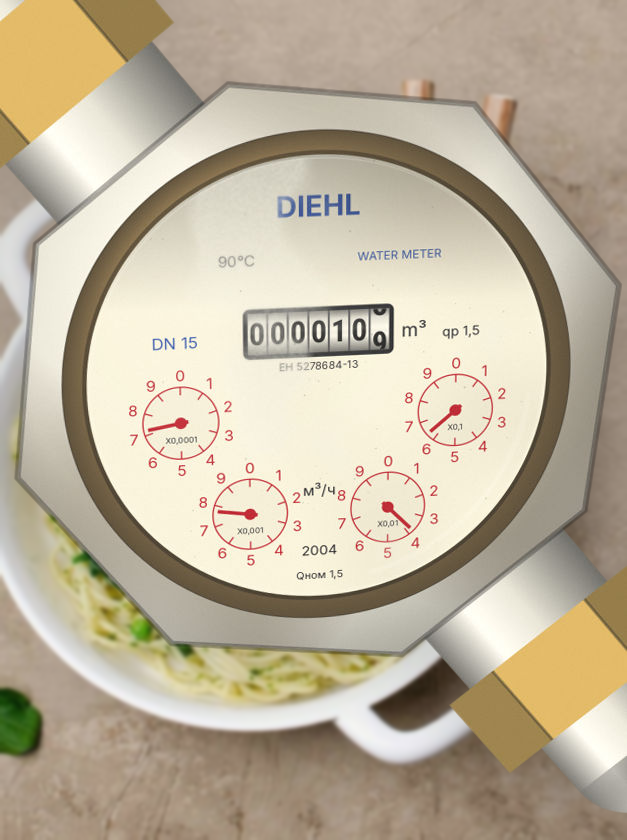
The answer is {"value": 108.6377, "unit": "m³"}
